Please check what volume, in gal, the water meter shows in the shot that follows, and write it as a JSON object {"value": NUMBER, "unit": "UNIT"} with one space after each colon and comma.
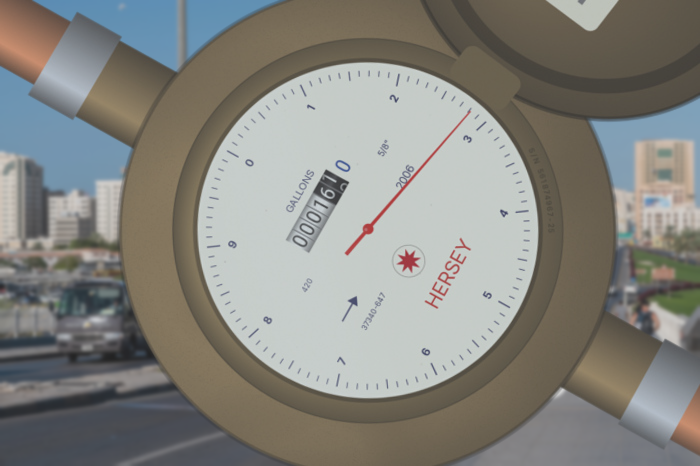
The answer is {"value": 1612.8, "unit": "gal"}
